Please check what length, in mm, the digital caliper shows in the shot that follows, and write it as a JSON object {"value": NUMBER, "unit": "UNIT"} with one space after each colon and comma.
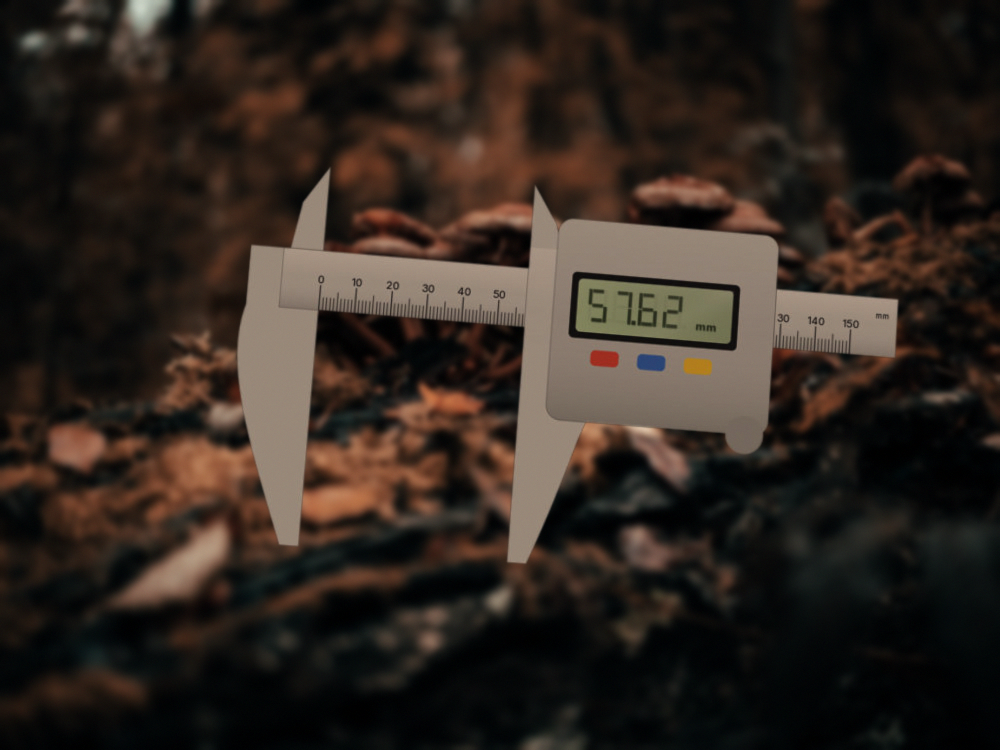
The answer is {"value": 57.62, "unit": "mm"}
